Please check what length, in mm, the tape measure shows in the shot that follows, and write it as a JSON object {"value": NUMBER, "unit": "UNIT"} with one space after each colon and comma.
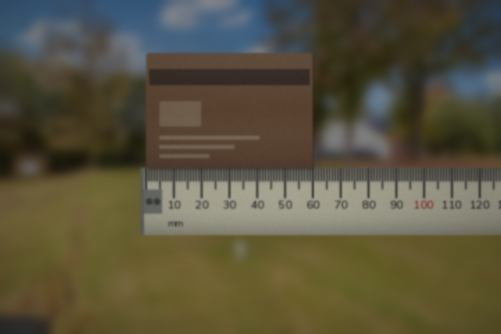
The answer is {"value": 60, "unit": "mm"}
